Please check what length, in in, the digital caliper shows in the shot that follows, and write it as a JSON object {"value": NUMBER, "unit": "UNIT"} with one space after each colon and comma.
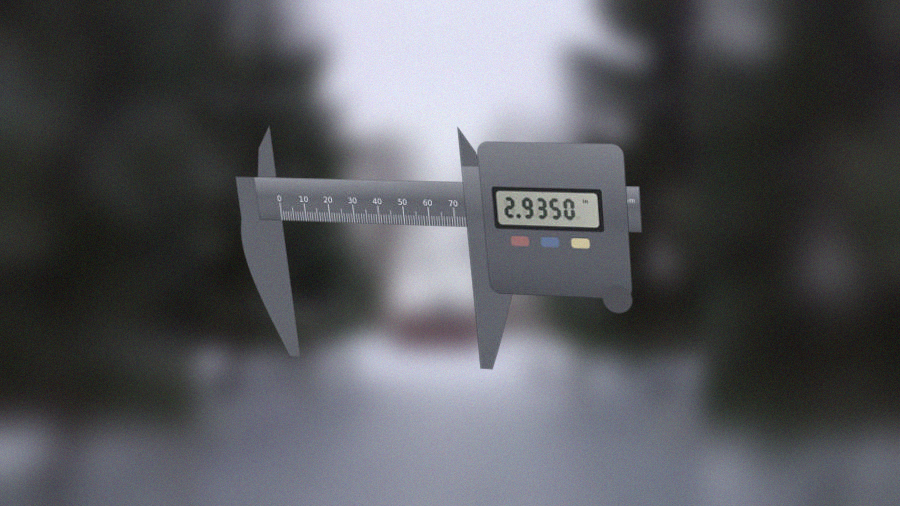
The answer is {"value": 2.9350, "unit": "in"}
